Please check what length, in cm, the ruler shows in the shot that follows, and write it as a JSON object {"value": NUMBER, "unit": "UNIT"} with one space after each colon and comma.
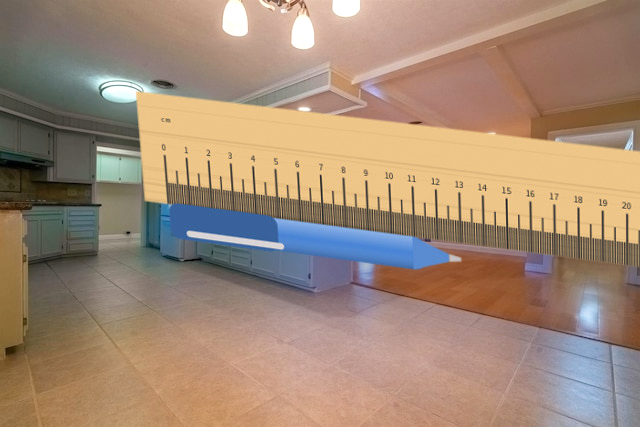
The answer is {"value": 13, "unit": "cm"}
